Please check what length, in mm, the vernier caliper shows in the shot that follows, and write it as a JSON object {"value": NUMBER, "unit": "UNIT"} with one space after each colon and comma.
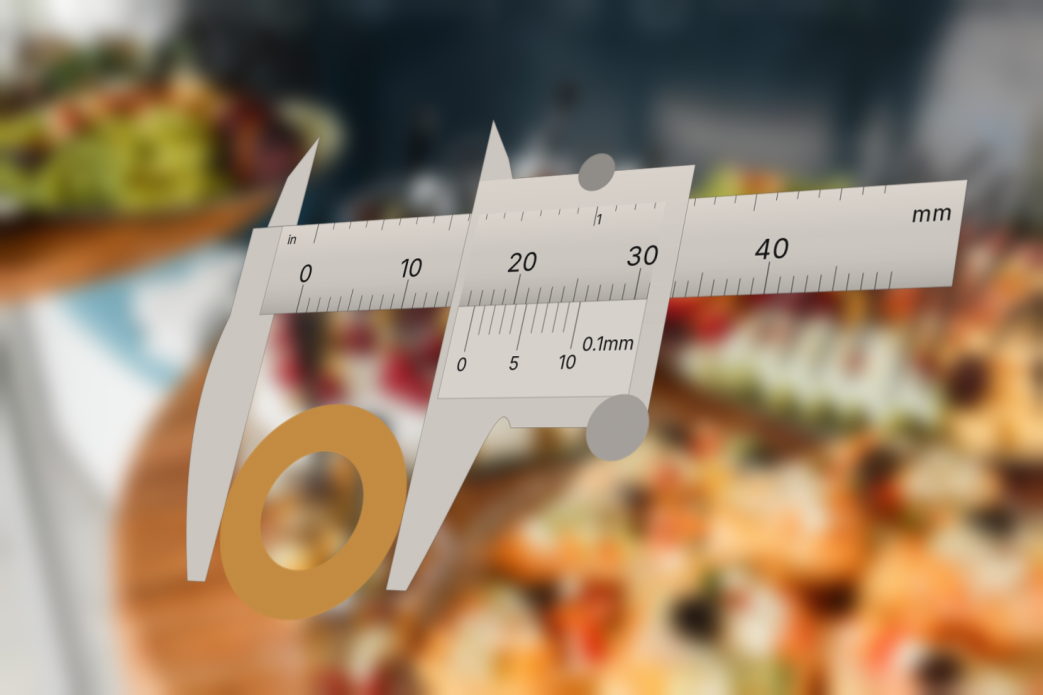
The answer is {"value": 16.6, "unit": "mm"}
